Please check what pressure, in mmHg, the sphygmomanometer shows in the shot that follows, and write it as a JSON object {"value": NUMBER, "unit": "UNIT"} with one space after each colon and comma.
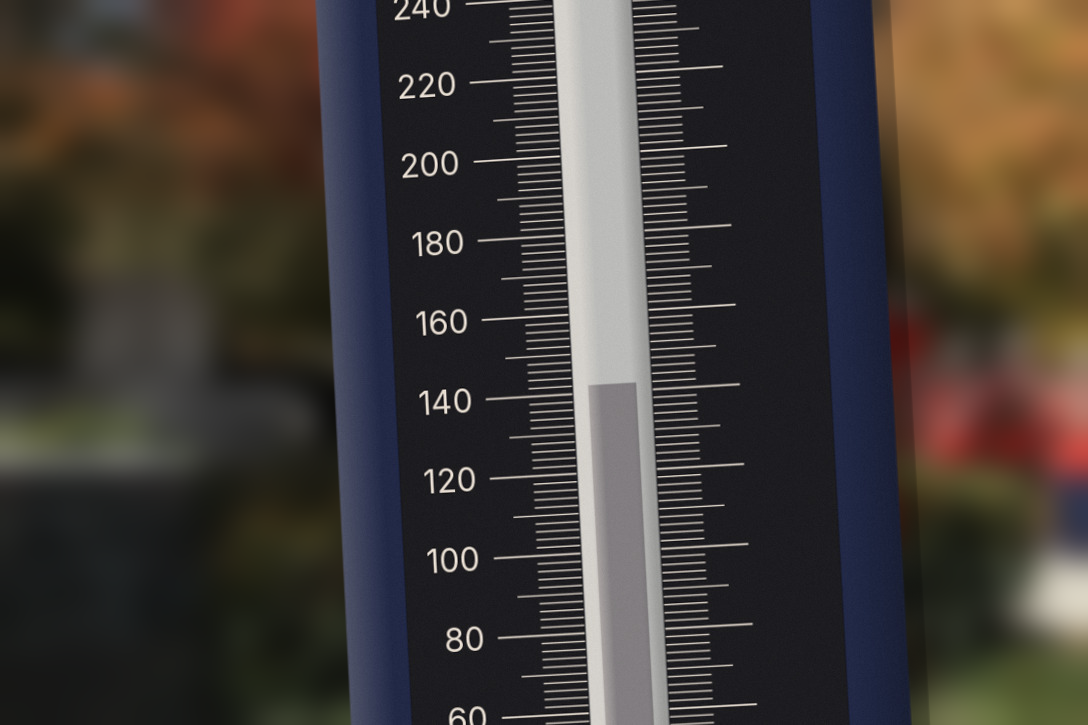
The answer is {"value": 142, "unit": "mmHg"}
